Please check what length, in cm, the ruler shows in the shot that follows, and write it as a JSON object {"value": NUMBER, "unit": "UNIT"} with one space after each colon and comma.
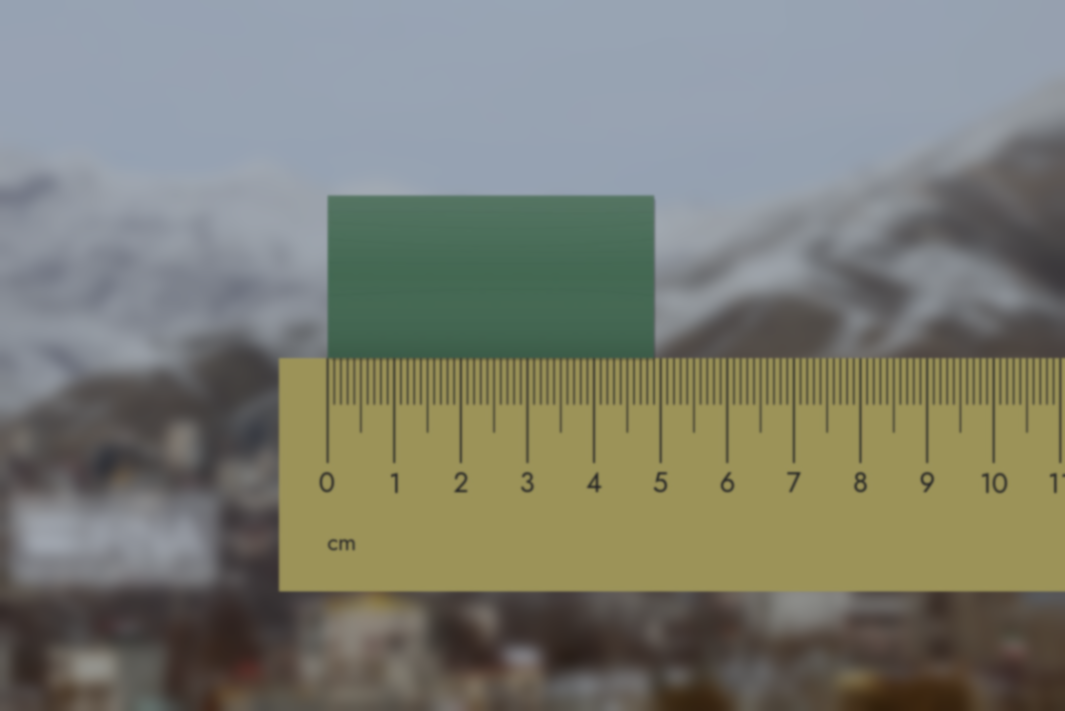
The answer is {"value": 4.9, "unit": "cm"}
